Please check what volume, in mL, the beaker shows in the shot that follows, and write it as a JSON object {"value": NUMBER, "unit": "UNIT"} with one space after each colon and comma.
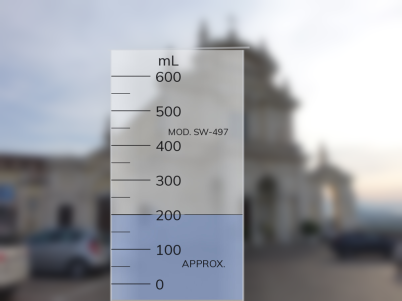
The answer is {"value": 200, "unit": "mL"}
